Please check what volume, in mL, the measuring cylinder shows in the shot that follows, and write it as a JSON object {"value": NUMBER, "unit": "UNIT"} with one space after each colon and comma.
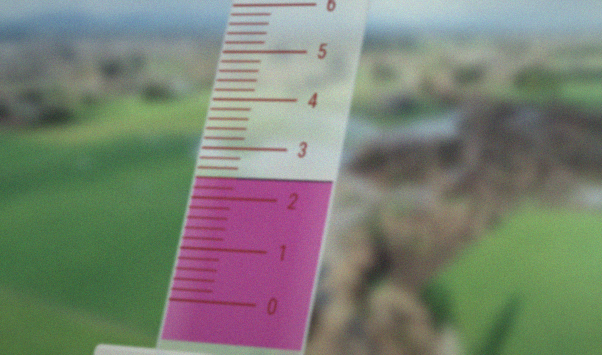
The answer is {"value": 2.4, "unit": "mL"}
